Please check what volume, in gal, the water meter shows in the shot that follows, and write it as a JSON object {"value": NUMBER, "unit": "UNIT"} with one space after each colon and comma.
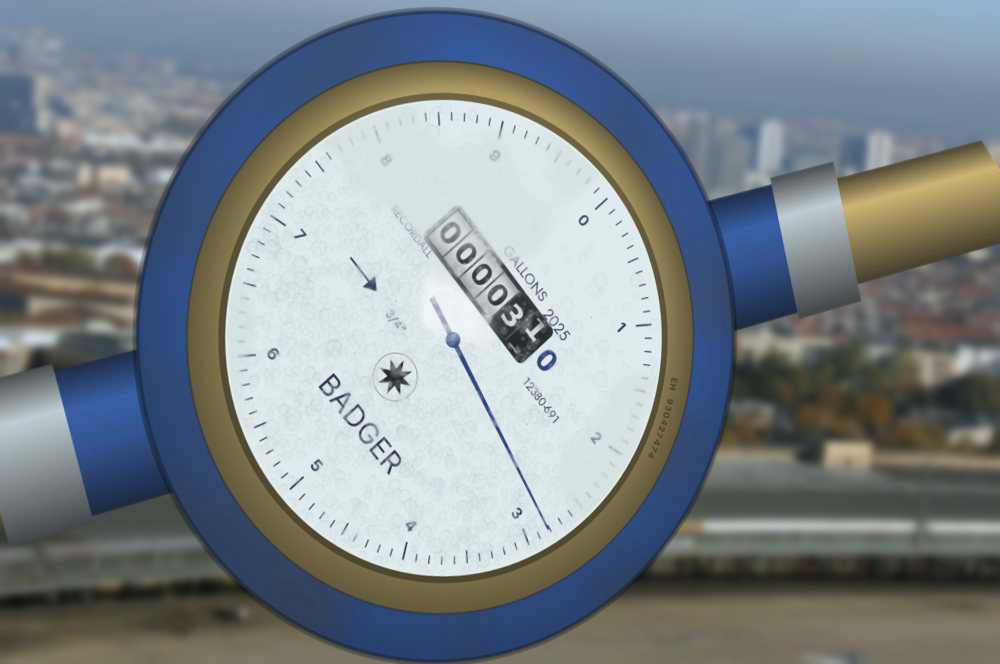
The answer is {"value": 312.8, "unit": "gal"}
